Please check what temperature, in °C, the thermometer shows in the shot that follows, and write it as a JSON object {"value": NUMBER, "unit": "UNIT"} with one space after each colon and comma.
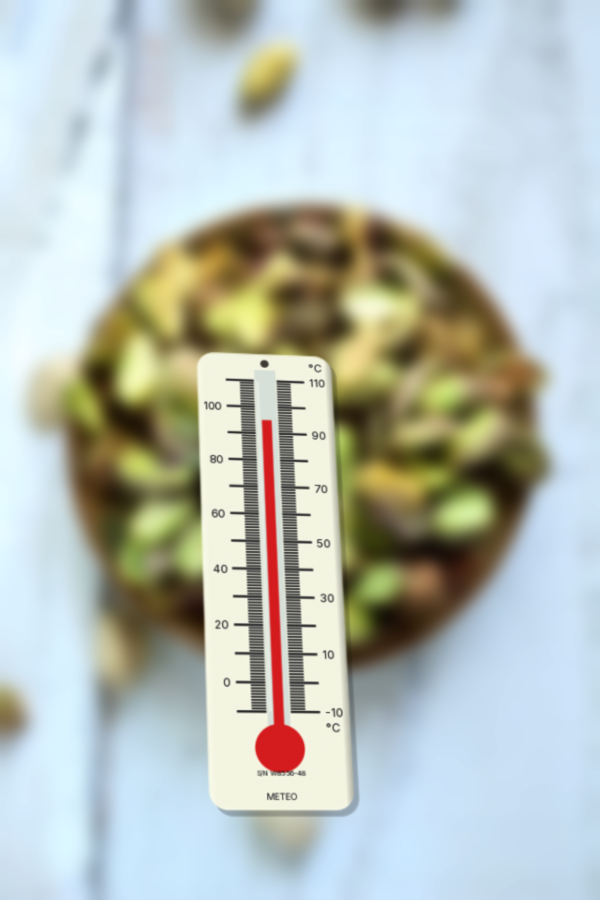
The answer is {"value": 95, "unit": "°C"}
